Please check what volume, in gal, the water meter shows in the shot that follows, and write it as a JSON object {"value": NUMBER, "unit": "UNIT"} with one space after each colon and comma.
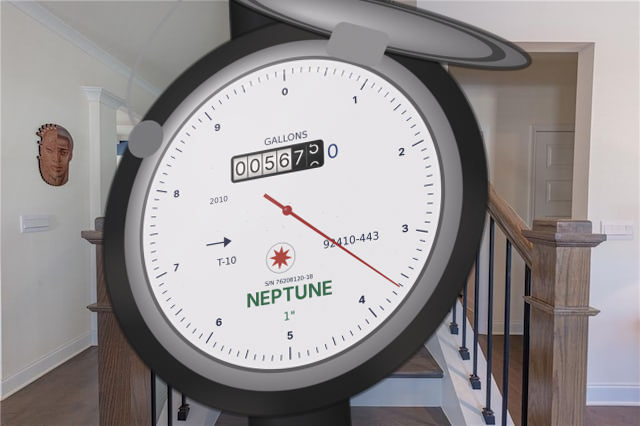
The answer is {"value": 56753.6, "unit": "gal"}
